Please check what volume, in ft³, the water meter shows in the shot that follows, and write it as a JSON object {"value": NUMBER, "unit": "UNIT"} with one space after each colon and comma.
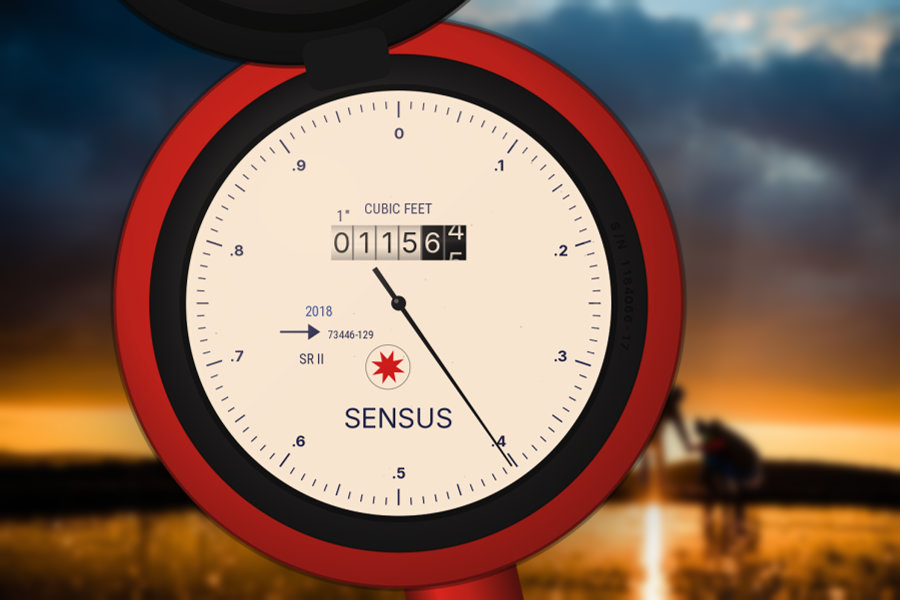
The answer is {"value": 11564.40, "unit": "ft³"}
